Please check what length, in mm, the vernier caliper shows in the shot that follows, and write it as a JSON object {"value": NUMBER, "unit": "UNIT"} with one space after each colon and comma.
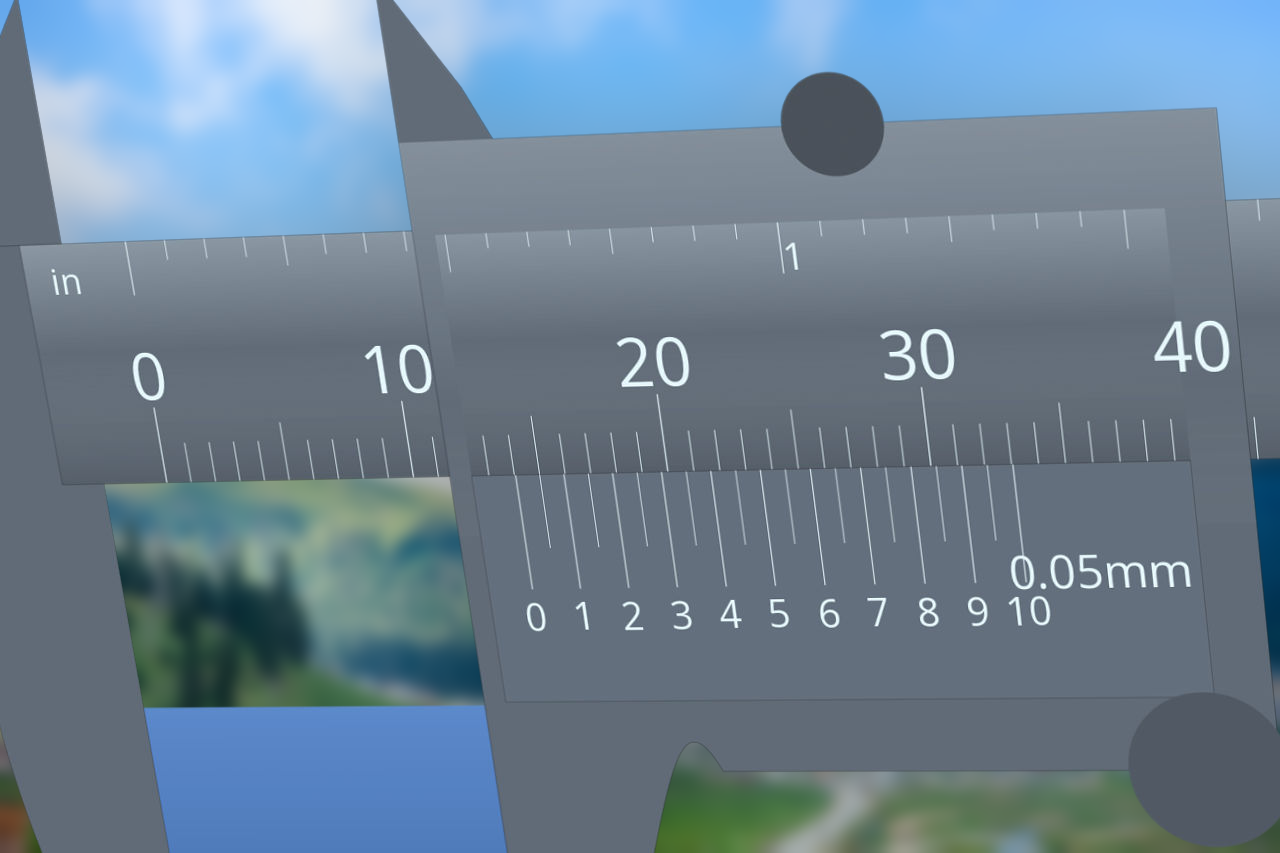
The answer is {"value": 14.05, "unit": "mm"}
